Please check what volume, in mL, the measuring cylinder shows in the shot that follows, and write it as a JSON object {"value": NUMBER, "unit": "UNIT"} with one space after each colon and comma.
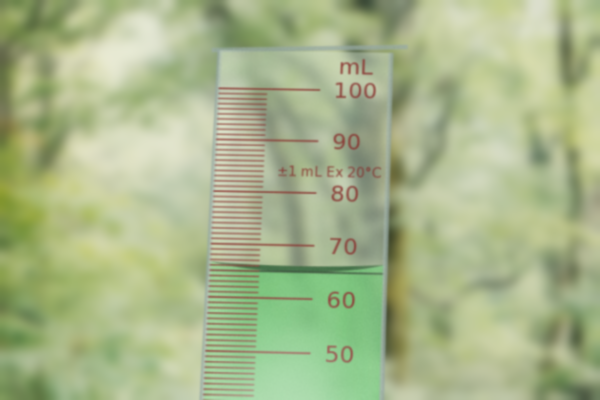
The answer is {"value": 65, "unit": "mL"}
